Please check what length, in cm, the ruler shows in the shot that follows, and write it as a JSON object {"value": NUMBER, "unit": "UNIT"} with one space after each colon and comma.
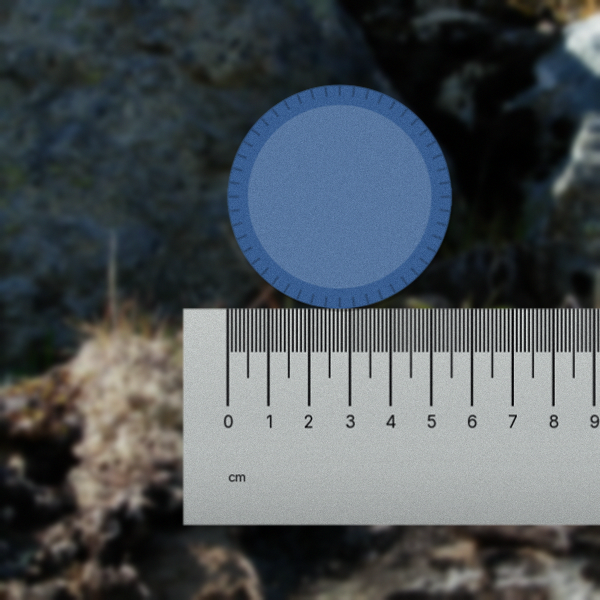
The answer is {"value": 5.5, "unit": "cm"}
